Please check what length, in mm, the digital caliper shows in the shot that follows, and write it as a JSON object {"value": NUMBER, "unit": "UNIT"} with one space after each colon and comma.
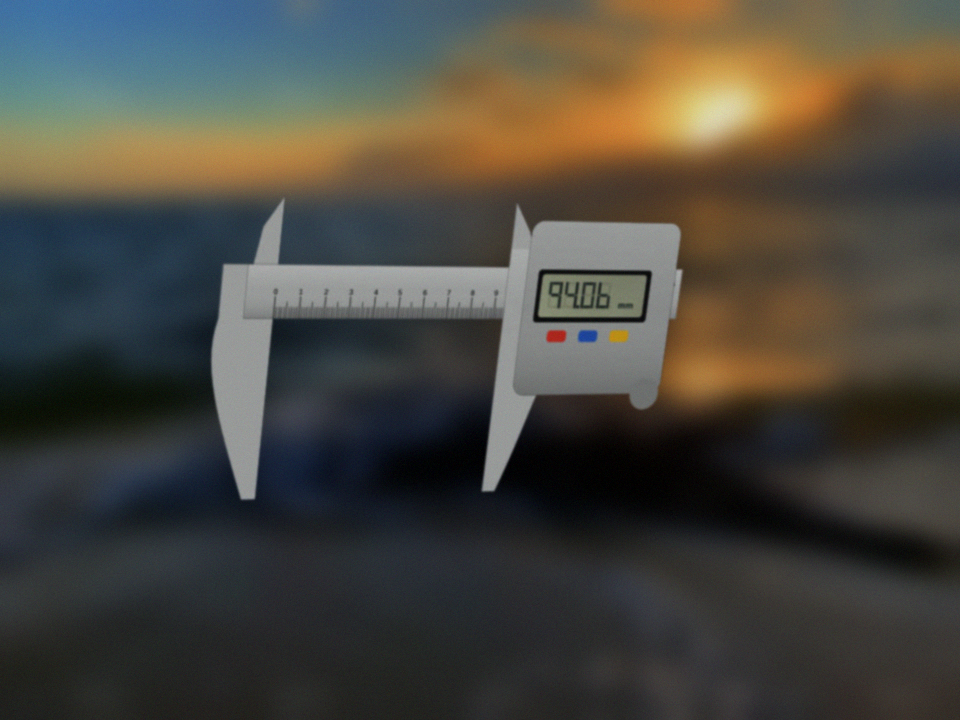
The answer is {"value": 94.06, "unit": "mm"}
